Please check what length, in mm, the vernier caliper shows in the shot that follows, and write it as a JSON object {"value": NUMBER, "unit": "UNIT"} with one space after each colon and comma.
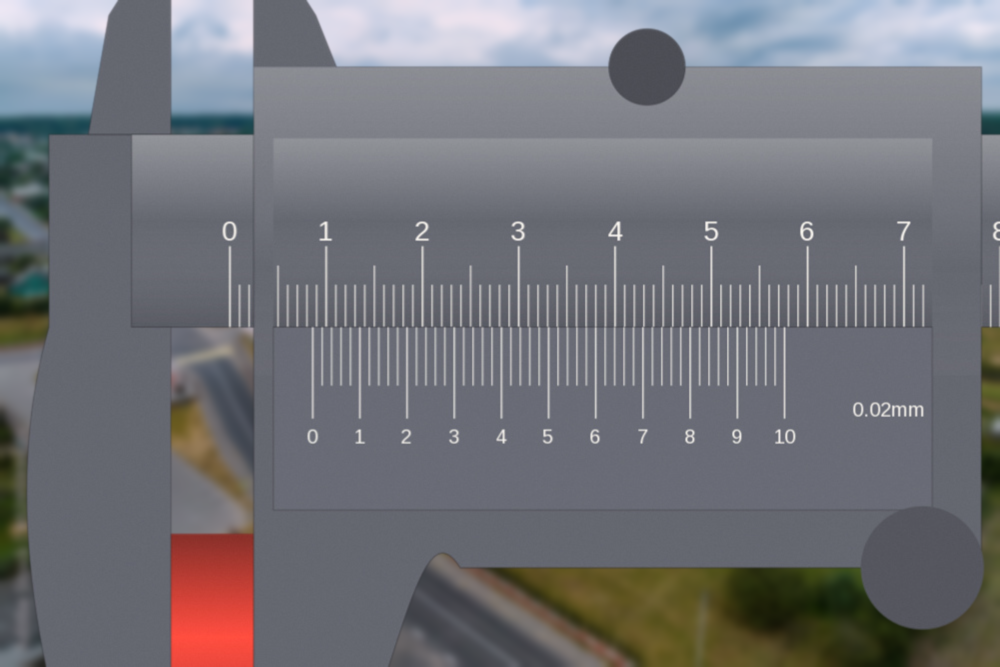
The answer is {"value": 8.6, "unit": "mm"}
